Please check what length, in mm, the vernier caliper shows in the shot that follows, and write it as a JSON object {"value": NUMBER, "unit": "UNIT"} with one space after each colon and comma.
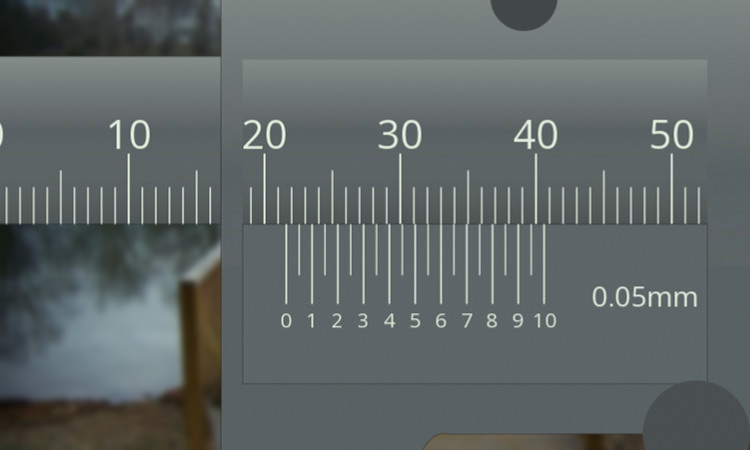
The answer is {"value": 21.6, "unit": "mm"}
